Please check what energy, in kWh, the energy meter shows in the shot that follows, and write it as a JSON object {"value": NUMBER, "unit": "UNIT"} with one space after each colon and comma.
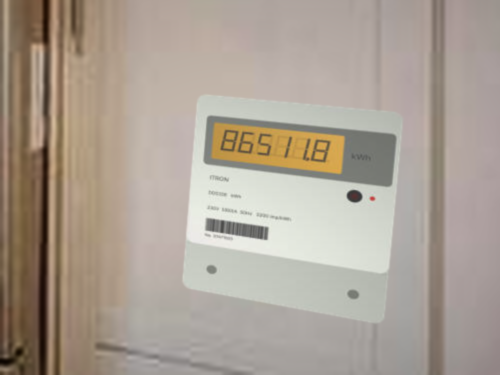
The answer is {"value": 86511.8, "unit": "kWh"}
